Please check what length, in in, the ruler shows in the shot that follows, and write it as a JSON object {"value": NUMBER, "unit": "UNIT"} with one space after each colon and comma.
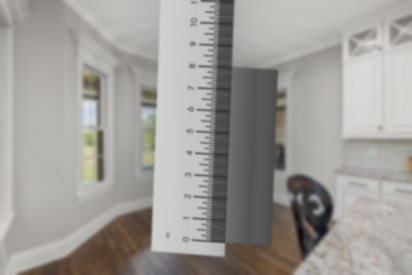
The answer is {"value": 8, "unit": "in"}
